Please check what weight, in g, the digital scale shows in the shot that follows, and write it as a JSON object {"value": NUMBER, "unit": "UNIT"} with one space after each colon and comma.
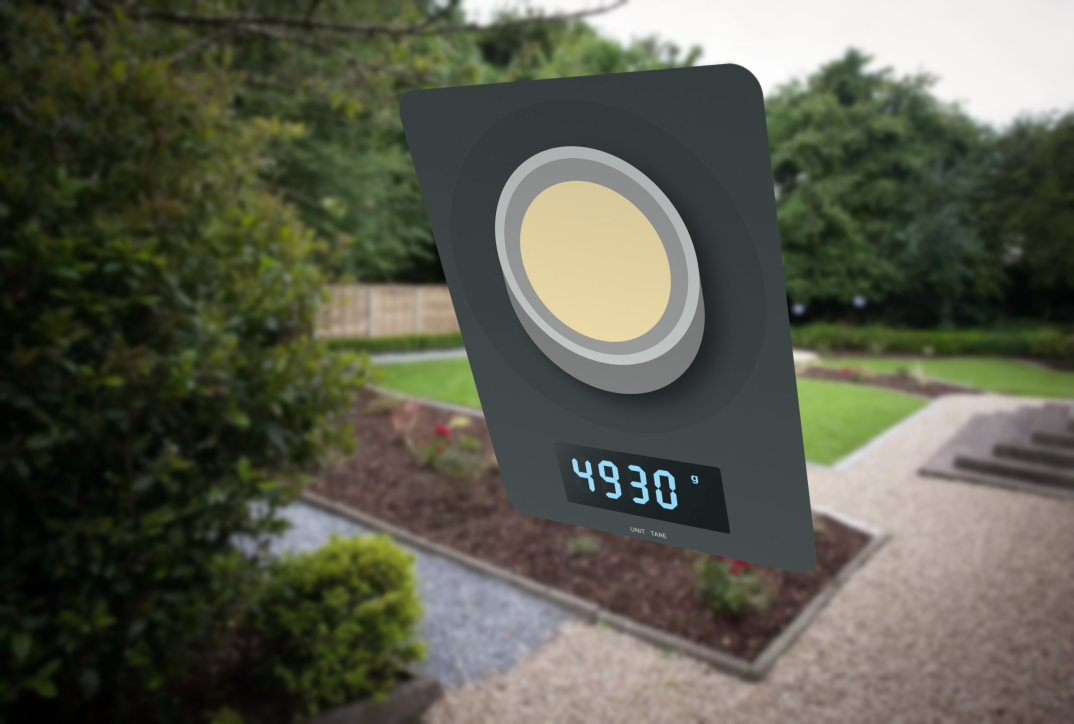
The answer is {"value": 4930, "unit": "g"}
